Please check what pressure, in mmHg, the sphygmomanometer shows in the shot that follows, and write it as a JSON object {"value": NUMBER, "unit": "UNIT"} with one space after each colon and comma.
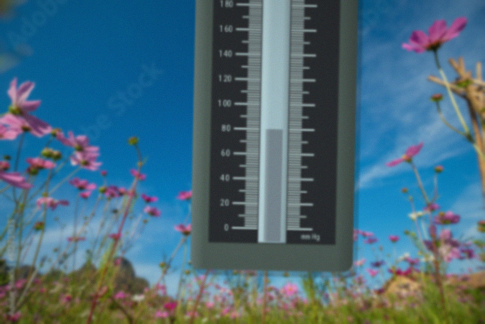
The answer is {"value": 80, "unit": "mmHg"}
